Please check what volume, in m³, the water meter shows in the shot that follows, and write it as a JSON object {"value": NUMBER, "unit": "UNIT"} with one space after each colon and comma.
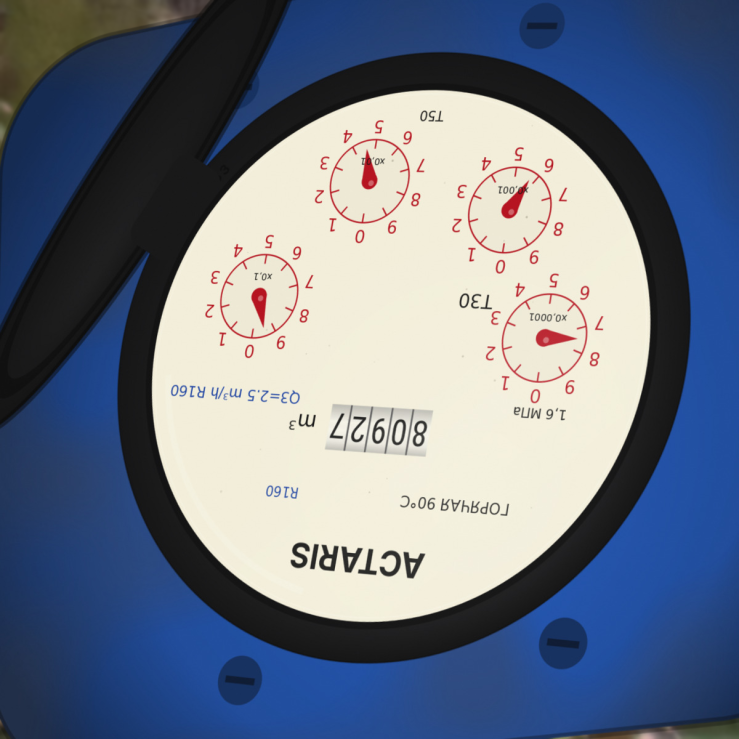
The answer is {"value": 80926.9457, "unit": "m³"}
